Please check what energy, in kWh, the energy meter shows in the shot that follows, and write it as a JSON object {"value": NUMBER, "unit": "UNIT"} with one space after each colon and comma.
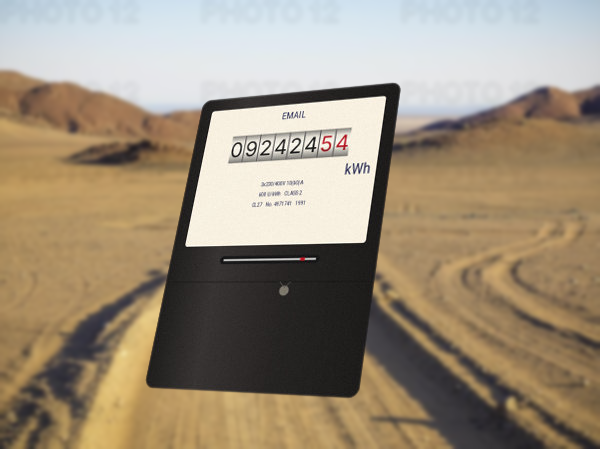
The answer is {"value": 92424.54, "unit": "kWh"}
